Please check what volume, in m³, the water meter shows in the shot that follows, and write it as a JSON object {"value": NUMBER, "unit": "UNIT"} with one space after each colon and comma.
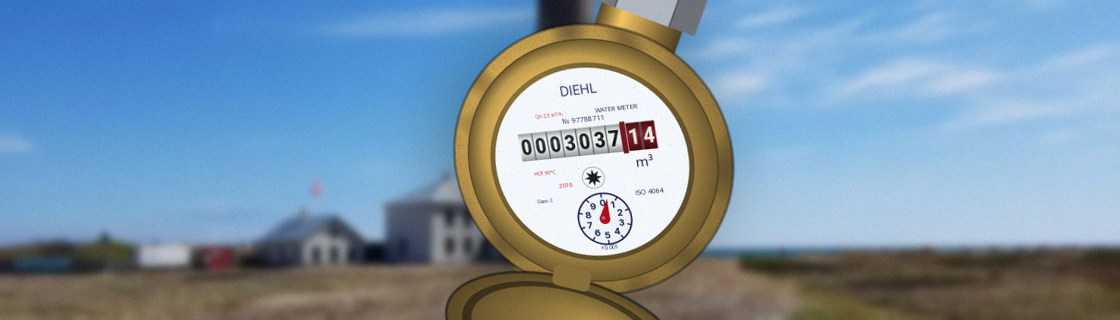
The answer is {"value": 3037.140, "unit": "m³"}
